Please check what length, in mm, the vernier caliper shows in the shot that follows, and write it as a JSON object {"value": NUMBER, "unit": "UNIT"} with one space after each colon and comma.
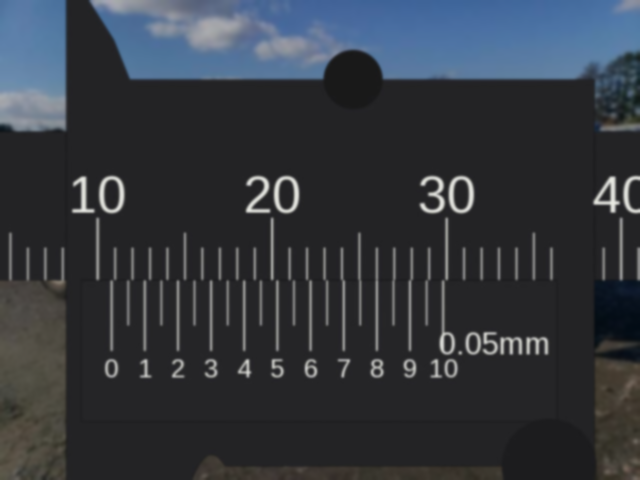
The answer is {"value": 10.8, "unit": "mm"}
